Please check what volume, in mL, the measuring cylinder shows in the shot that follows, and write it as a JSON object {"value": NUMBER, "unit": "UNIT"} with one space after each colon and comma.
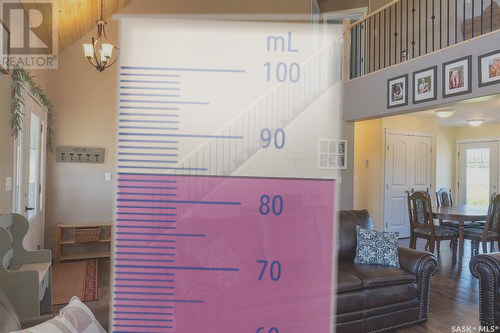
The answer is {"value": 84, "unit": "mL"}
